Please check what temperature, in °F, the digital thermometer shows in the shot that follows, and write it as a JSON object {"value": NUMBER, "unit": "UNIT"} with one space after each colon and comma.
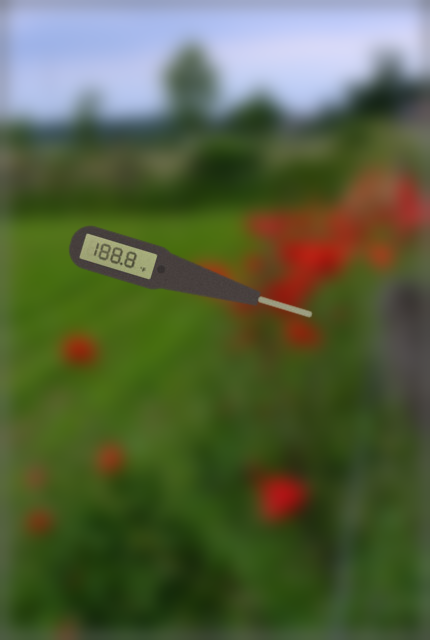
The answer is {"value": 188.8, "unit": "°F"}
